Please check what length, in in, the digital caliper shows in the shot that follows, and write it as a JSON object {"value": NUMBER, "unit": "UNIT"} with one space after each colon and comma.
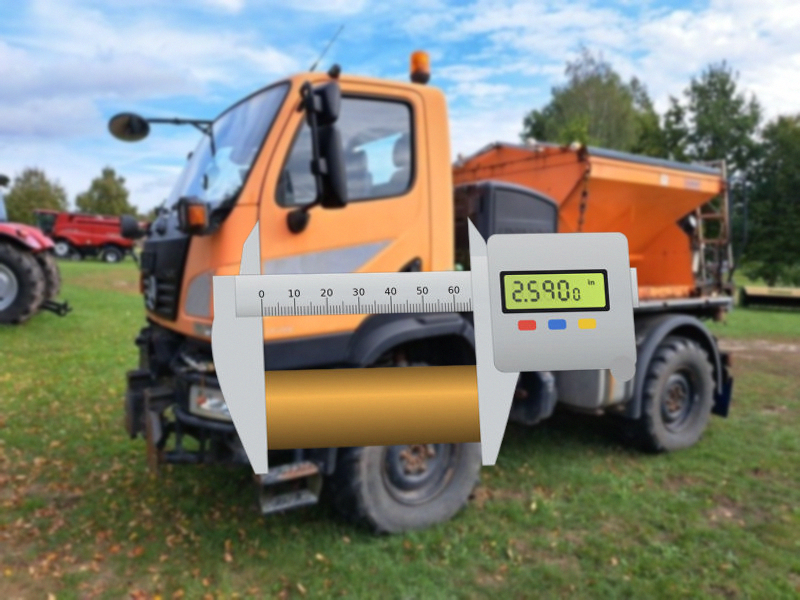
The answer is {"value": 2.5900, "unit": "in"}
